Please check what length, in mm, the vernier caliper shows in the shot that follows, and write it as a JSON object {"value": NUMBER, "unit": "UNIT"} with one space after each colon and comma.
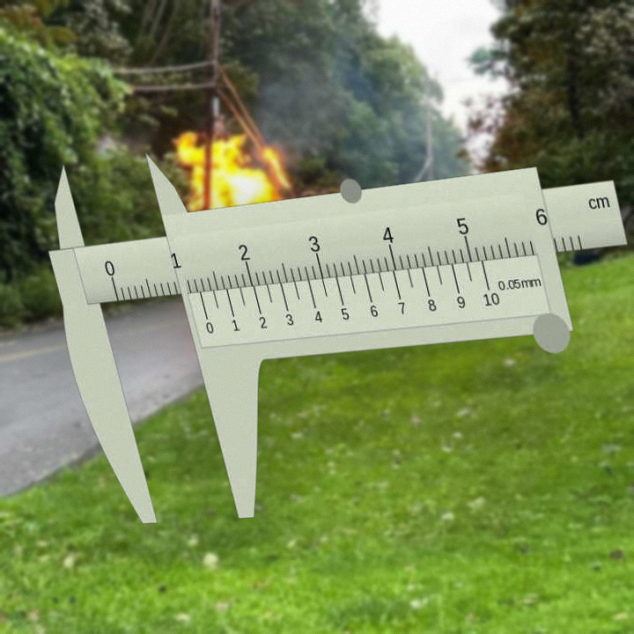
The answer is {"value": 12.4, "unit": "mm"}
